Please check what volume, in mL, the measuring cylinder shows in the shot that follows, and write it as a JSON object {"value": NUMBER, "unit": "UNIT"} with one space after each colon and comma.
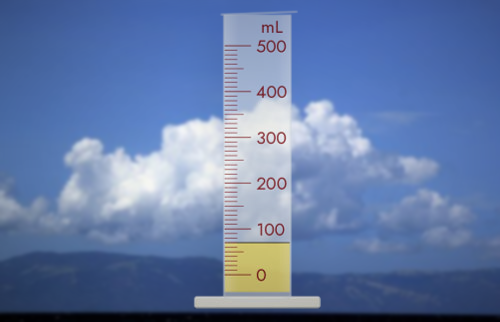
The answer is {"value": 70, "unit": "mL"}
